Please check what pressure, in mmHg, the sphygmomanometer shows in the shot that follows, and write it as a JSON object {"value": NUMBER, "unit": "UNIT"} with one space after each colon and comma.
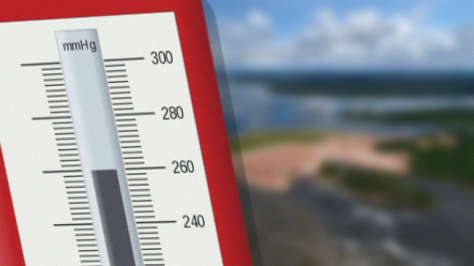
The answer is {"value": 260, "unit": "mmHg"}
